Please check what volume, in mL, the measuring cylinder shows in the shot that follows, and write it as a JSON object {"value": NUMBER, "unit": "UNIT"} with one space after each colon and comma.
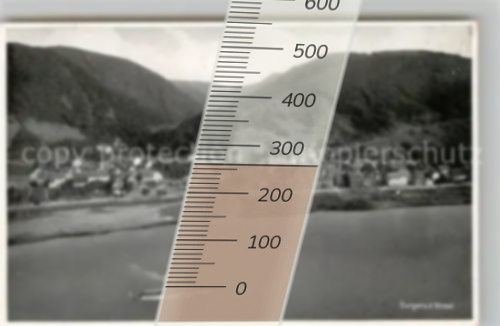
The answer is {"value": 260, "unit": "mL"}
